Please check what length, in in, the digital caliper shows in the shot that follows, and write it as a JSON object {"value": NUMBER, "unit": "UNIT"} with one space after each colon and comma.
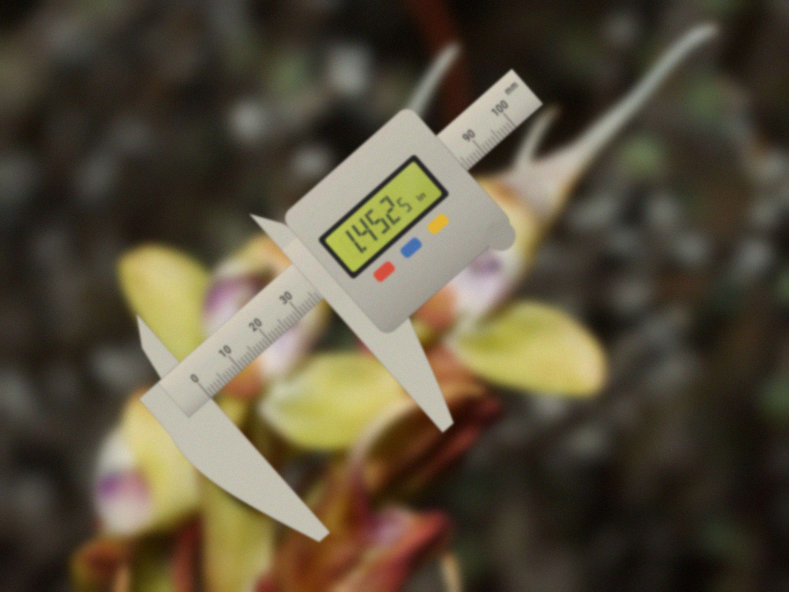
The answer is {"value": 1.4525, "unit": "in"}
